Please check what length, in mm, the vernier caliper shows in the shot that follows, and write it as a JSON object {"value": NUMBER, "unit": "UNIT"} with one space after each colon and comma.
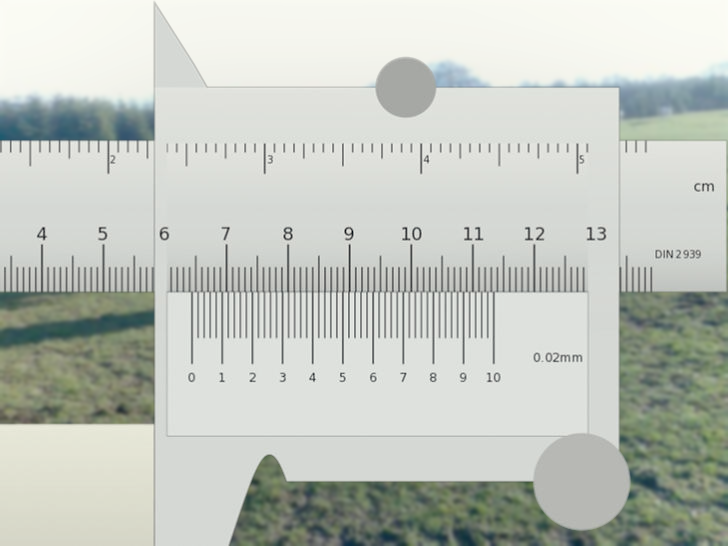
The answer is {"value": 64.4, "unit": "mm"}
